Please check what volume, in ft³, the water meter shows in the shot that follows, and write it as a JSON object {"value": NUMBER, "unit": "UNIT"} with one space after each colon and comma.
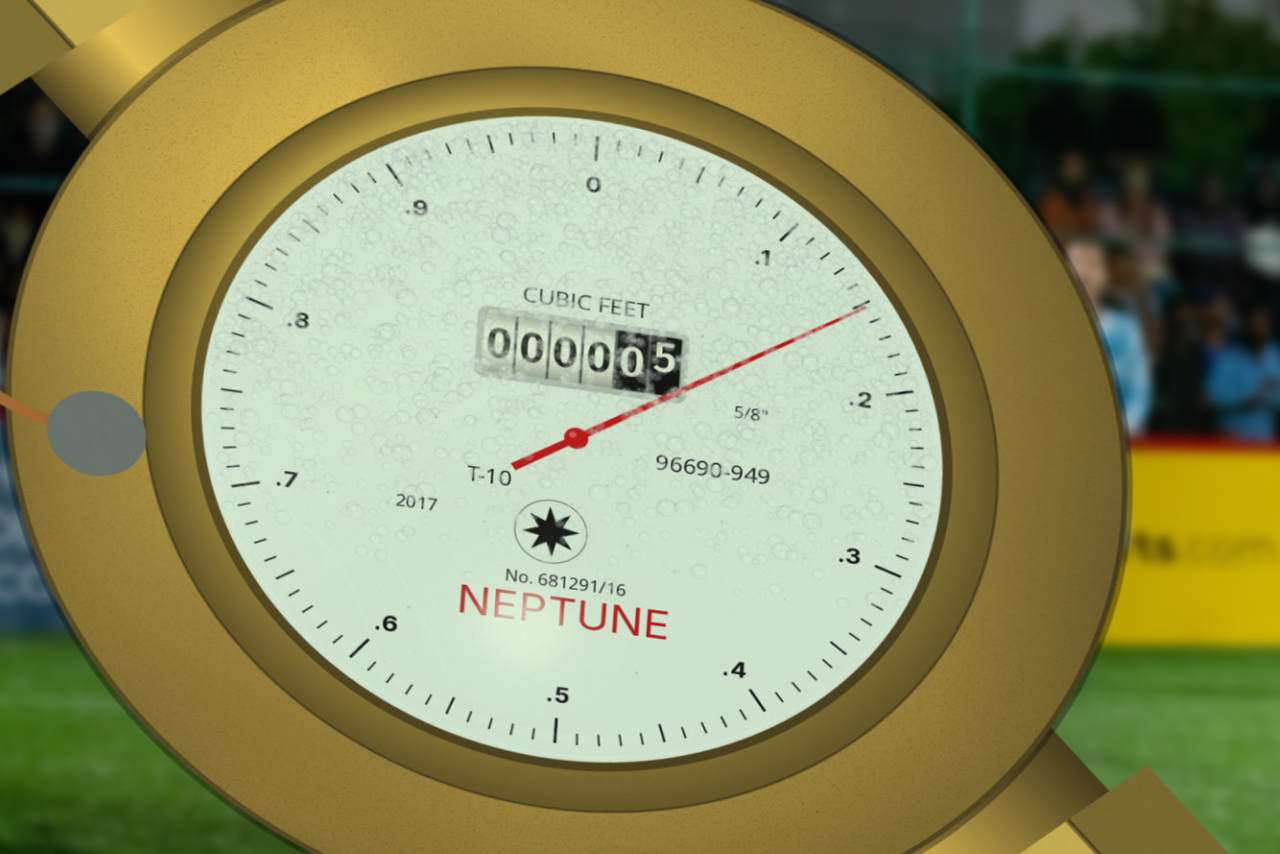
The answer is {"value": 5.15, "unit": "ft³"}
